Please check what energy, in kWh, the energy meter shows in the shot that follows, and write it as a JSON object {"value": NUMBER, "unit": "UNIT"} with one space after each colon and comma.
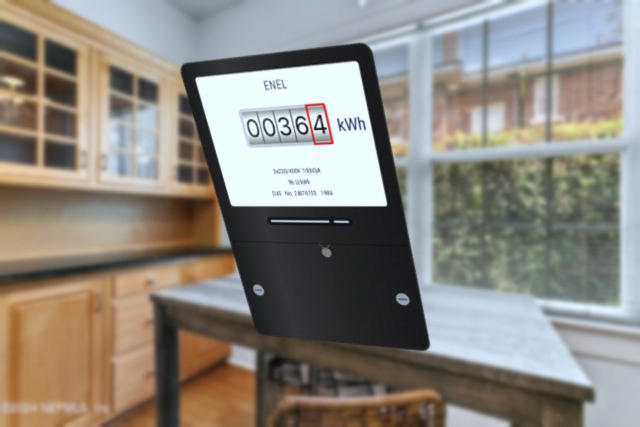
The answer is {"value": 36.4, "unit": "kWh"}
